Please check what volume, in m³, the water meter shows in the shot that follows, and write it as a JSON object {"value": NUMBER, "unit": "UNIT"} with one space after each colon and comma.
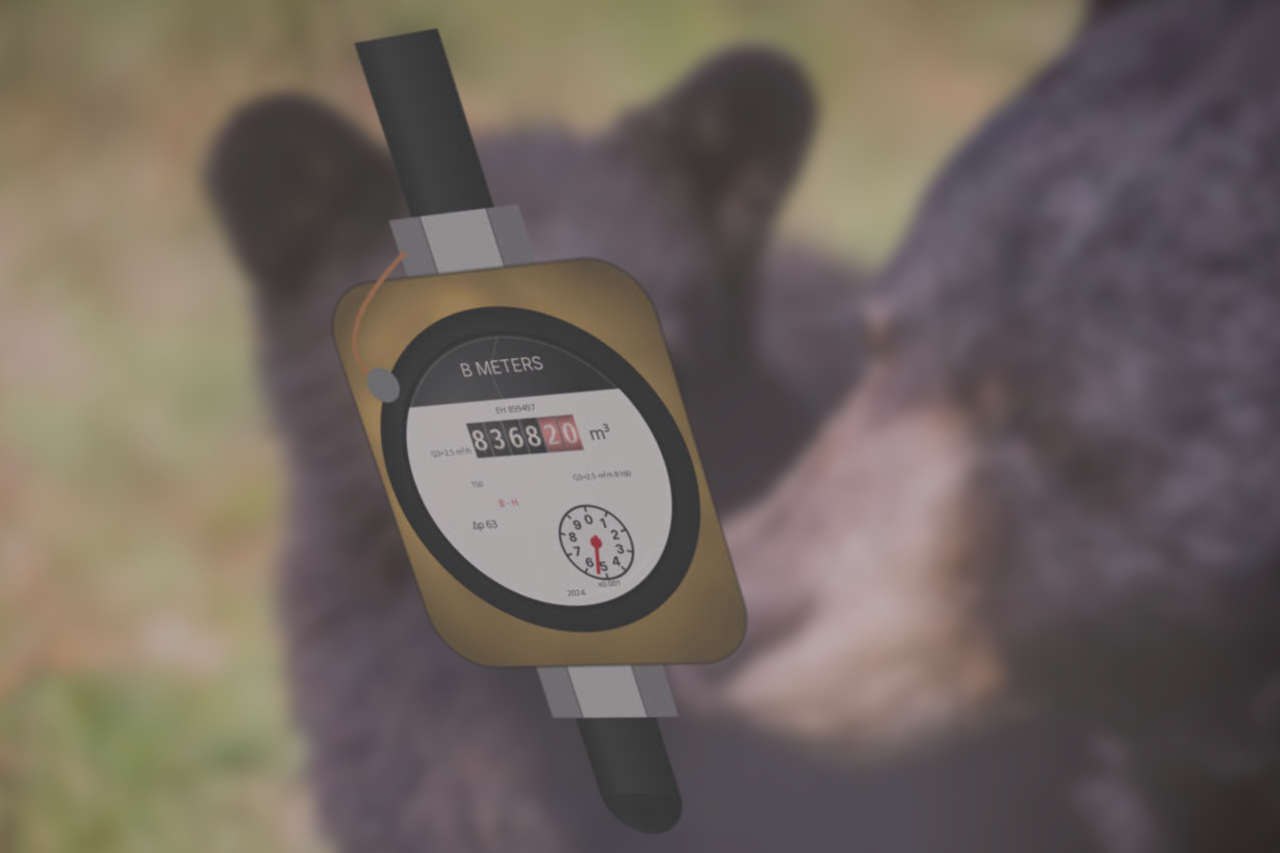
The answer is {"value": 8368.205, "unit": "m³"}
